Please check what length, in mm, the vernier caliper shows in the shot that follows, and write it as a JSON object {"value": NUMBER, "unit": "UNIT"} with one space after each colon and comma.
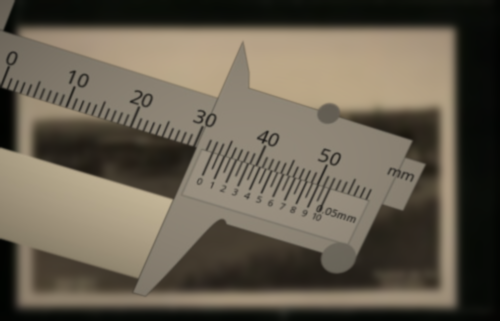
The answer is {"value": 33.0, "unit": "mm"}
